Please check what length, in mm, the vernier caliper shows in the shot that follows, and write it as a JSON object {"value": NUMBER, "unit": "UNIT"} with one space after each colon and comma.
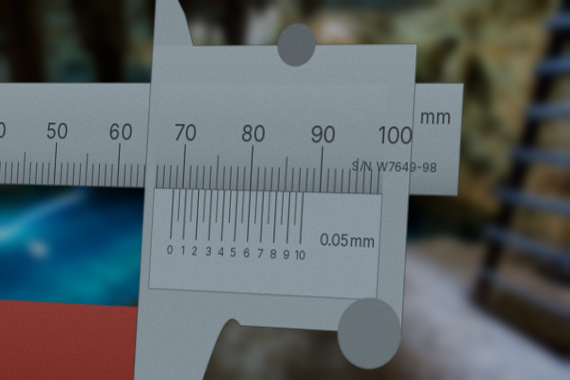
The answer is {"value": 68.6, "unit": "mm"}
